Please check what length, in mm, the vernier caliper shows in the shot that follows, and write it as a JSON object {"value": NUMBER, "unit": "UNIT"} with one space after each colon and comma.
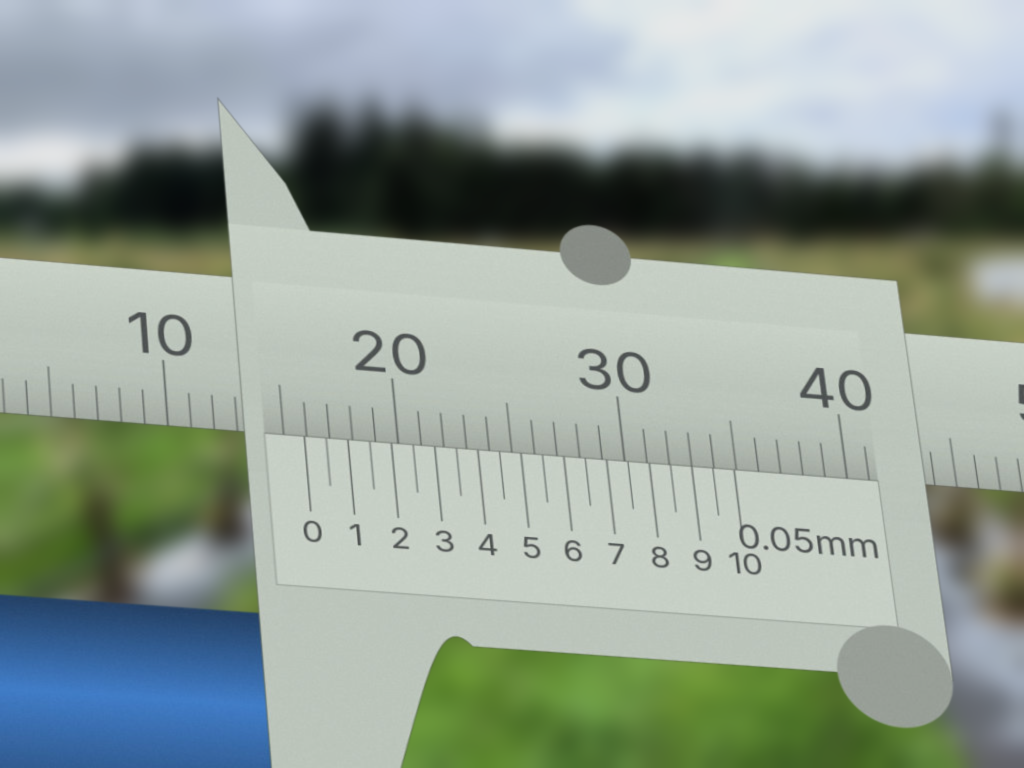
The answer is {"value": 15.9, "unit": "mm"}
